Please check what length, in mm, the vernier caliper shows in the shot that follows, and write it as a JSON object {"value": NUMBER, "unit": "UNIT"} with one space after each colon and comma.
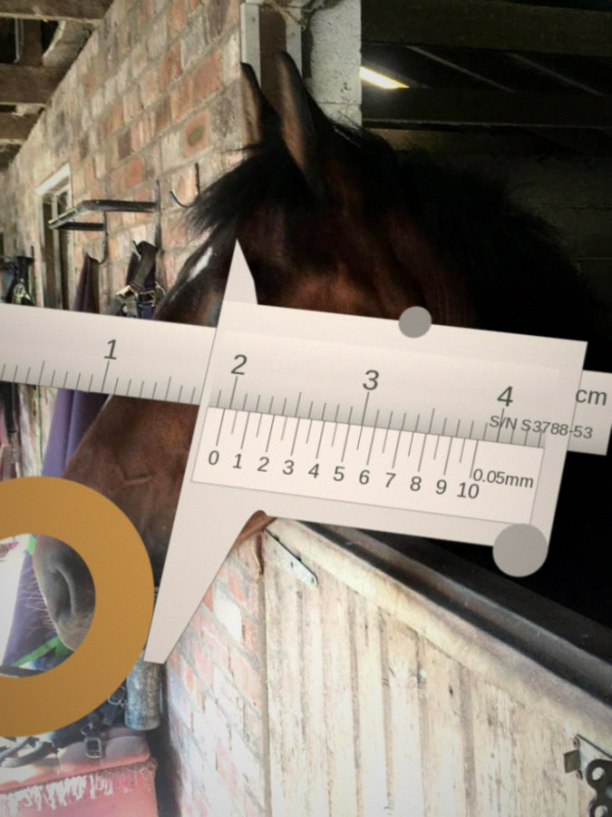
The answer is {"value": 19.6, "unit": "mm"}
